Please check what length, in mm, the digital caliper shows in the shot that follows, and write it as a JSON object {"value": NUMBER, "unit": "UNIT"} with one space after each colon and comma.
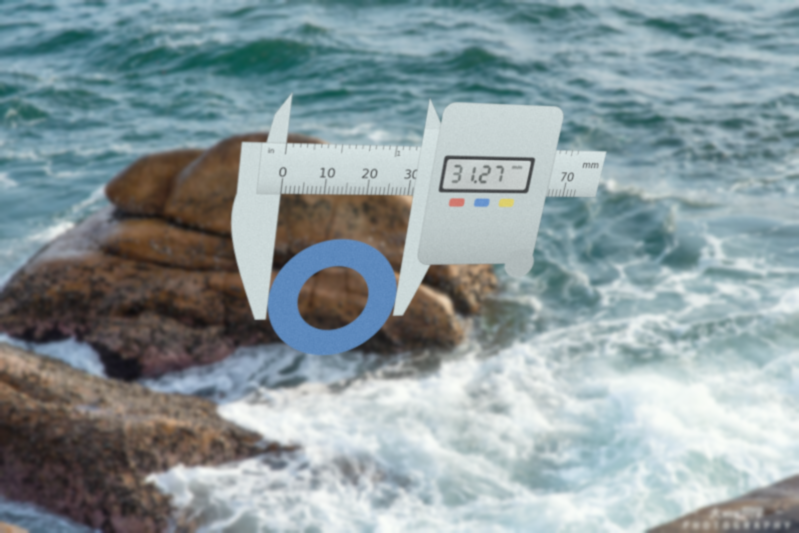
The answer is {"value": 31.27, "unit": "mm"}
